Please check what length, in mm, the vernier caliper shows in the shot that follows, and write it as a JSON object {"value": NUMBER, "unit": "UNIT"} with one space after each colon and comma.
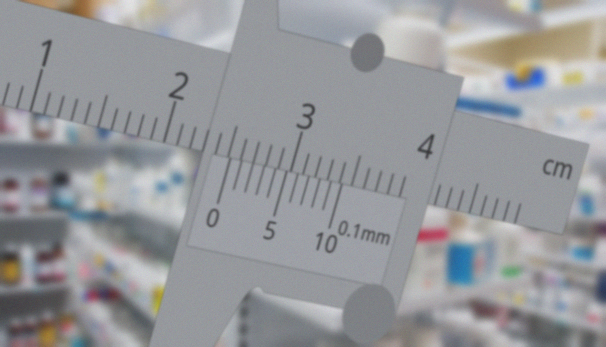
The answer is {"value": 25.2, "unit": "mm"}
